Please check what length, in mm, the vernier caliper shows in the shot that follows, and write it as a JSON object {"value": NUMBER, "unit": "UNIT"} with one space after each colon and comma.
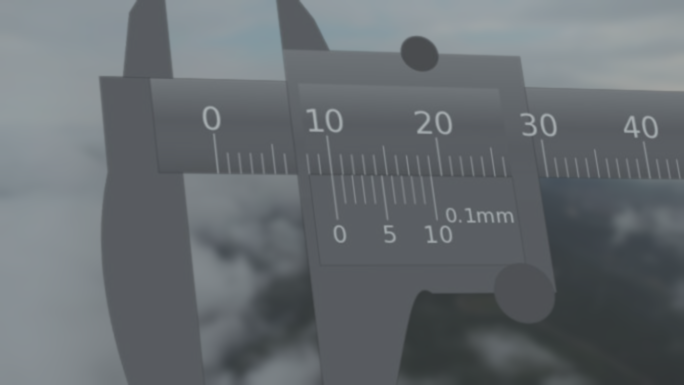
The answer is {"value": 10.0, "unit": "mm"}
